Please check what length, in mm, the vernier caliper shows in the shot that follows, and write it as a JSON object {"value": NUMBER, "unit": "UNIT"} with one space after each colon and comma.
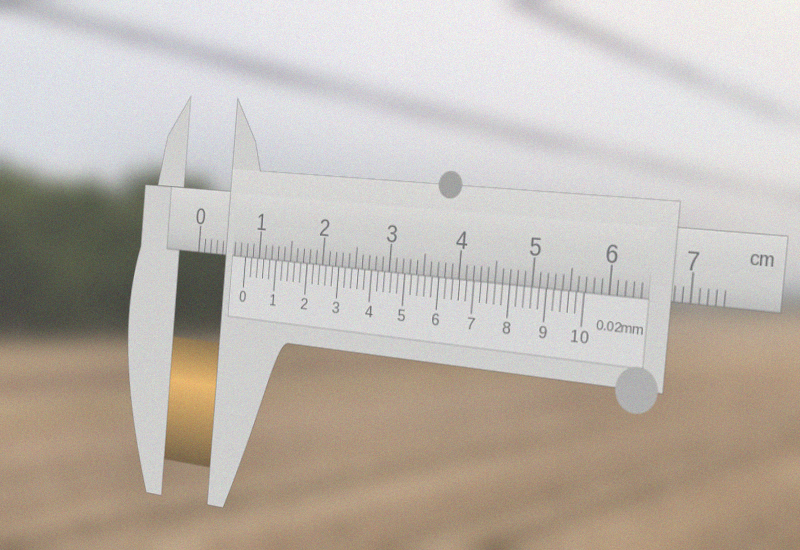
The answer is {"value": 7.8, "unit": "mm"}
